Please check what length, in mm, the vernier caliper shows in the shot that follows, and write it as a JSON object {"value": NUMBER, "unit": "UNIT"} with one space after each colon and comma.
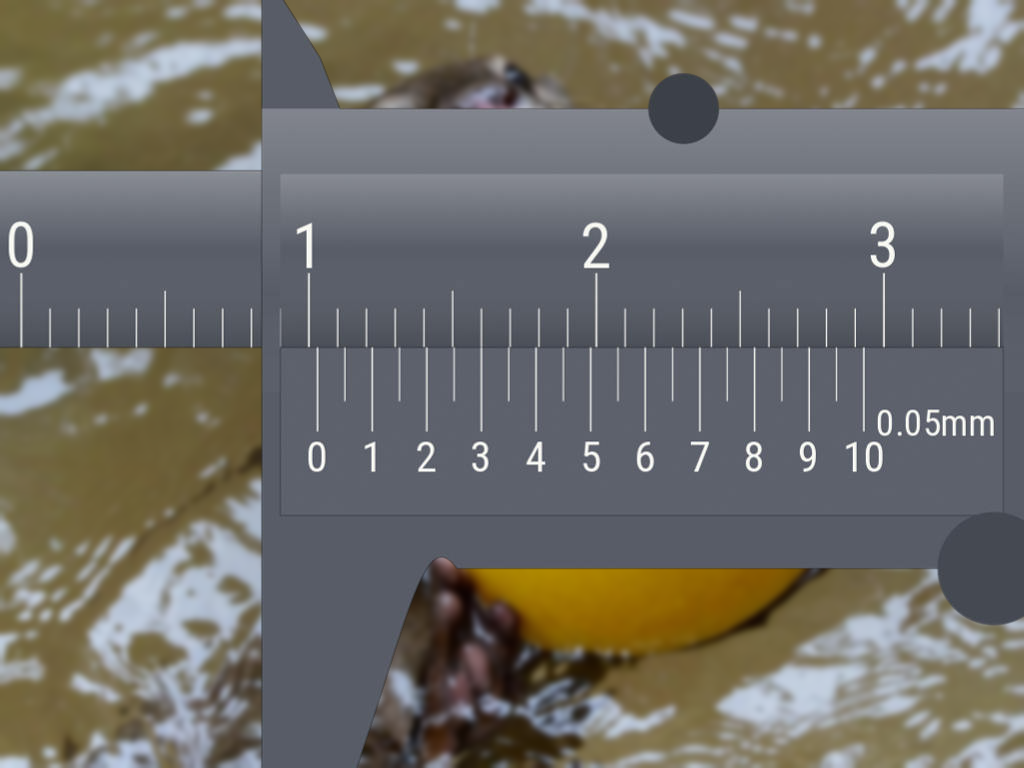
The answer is {"value": 10.30, "unit": "mm"}
